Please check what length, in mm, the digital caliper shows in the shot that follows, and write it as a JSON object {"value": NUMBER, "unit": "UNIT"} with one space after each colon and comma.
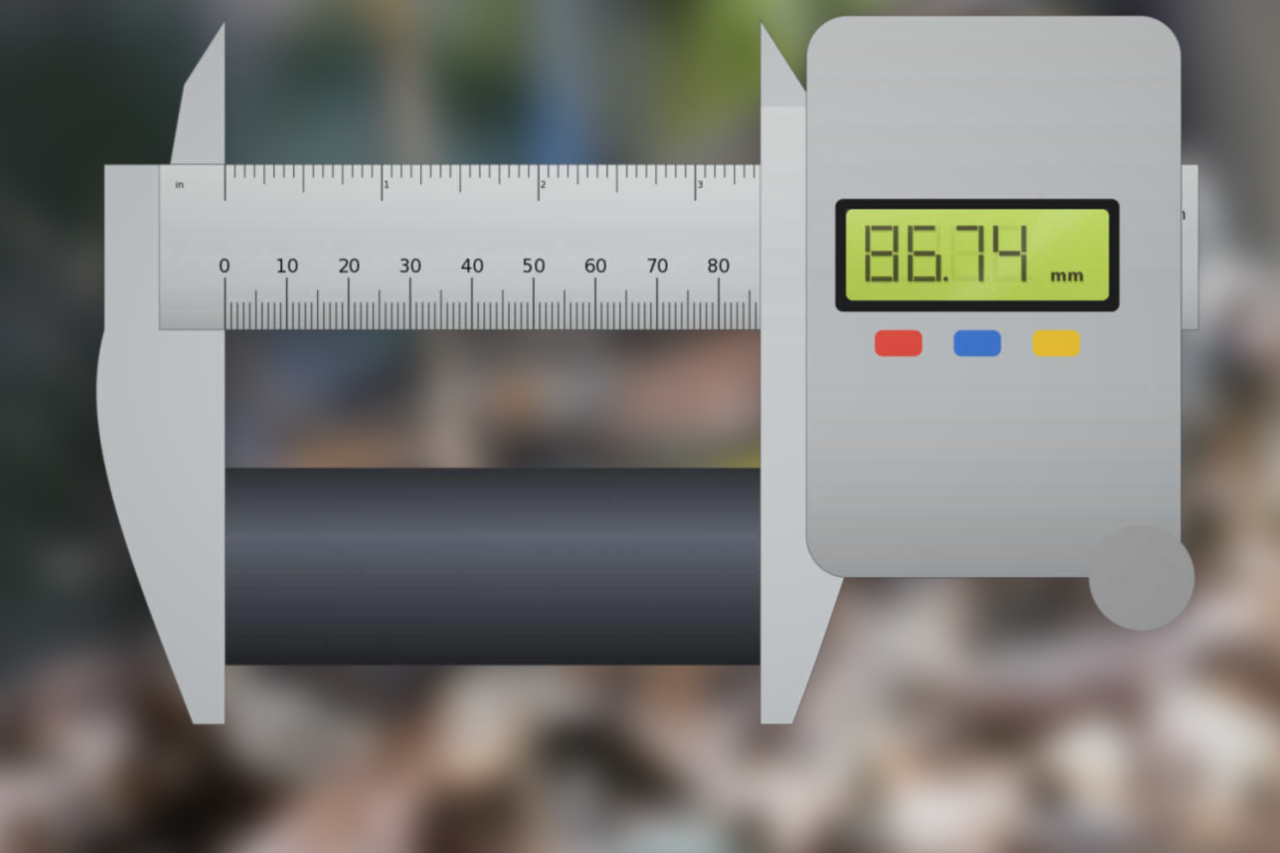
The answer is {"value": 86.74, "unit": "mm"}
